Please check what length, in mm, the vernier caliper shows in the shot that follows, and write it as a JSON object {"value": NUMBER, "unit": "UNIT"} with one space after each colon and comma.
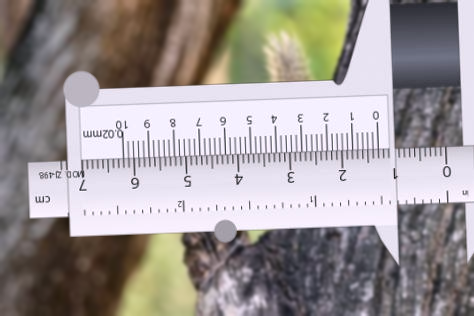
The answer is {"value": 13.0, "unit": "mm"}
